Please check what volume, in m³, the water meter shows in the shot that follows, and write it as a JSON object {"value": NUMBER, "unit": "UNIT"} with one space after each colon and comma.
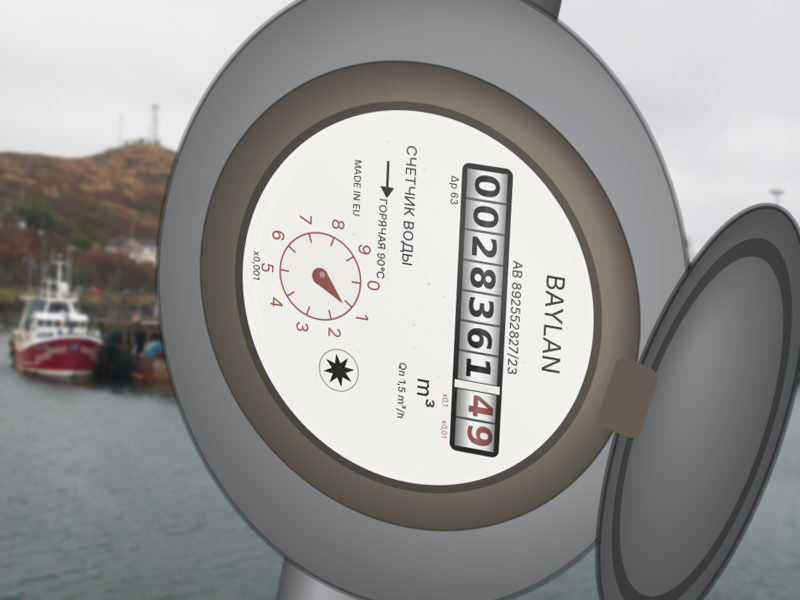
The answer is {"value": 28361.491, "unit": "m³"}
